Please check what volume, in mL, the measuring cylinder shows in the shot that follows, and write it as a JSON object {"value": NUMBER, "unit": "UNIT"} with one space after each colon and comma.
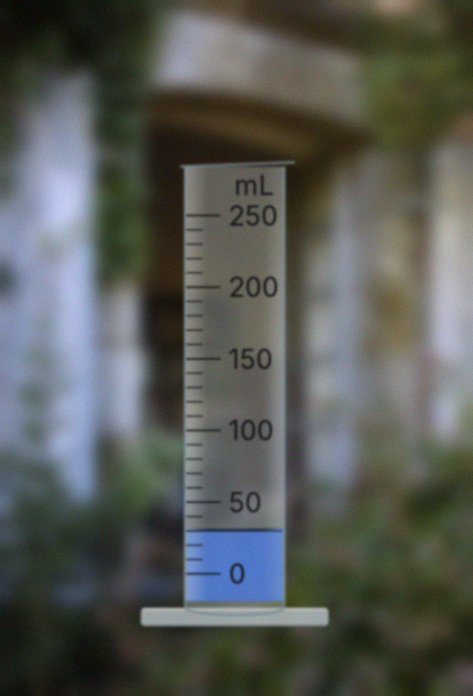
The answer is {"value": 30, "unit": "mL"}
